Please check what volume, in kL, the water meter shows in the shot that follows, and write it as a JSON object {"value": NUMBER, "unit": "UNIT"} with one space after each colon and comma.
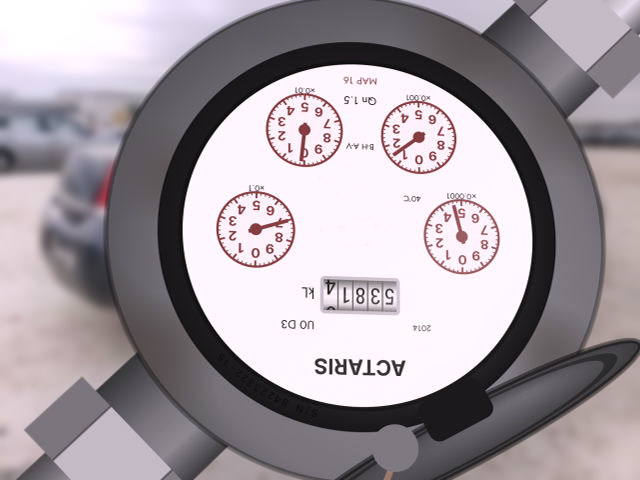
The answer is {"value": 53813.7014, "unit": "kL"}
